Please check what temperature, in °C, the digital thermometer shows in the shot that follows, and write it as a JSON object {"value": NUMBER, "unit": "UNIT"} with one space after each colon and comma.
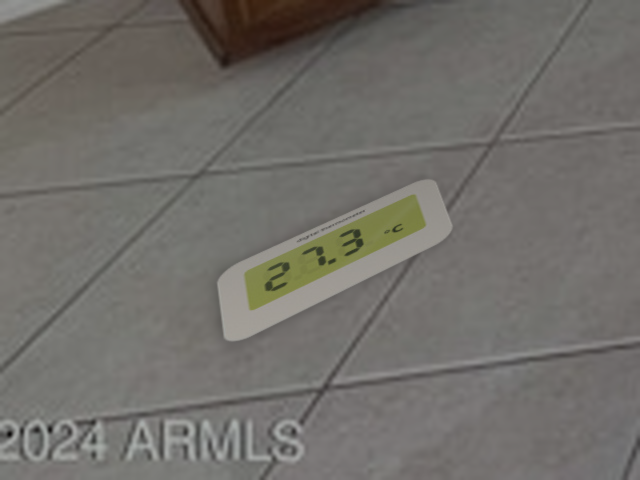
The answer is {"value": 27.3, "unit": "°C"}
